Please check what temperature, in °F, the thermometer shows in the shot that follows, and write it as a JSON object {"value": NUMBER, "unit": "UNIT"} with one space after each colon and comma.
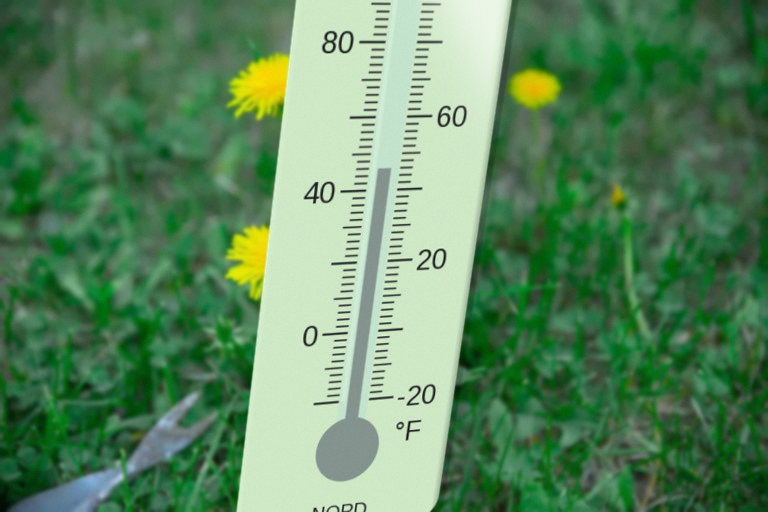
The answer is {"value": 46, "unit": "°F"}
